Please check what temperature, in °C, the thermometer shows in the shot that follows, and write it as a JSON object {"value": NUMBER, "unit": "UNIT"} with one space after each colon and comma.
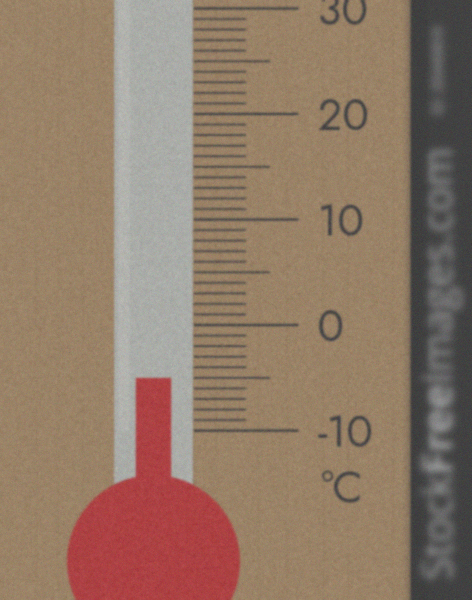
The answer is {"value": -5, "unit": "°C"}
